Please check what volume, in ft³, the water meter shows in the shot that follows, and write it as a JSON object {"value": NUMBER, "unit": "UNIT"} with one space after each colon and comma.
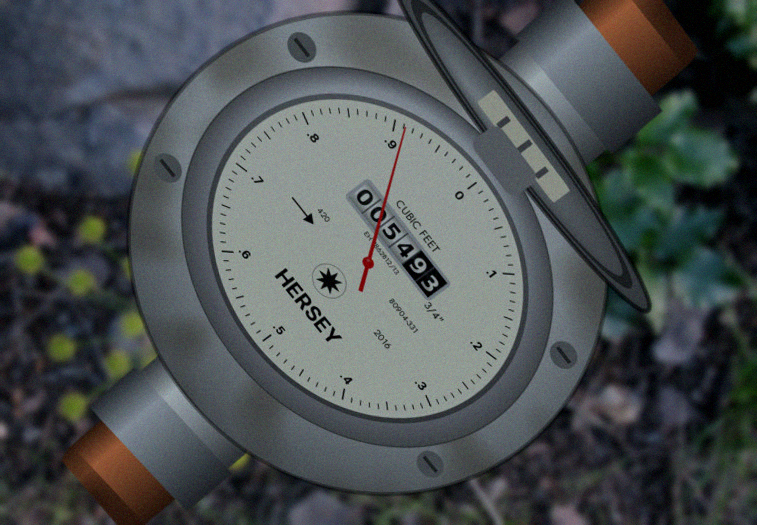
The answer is {"value": 5492.91, "unit": "ft³"}
